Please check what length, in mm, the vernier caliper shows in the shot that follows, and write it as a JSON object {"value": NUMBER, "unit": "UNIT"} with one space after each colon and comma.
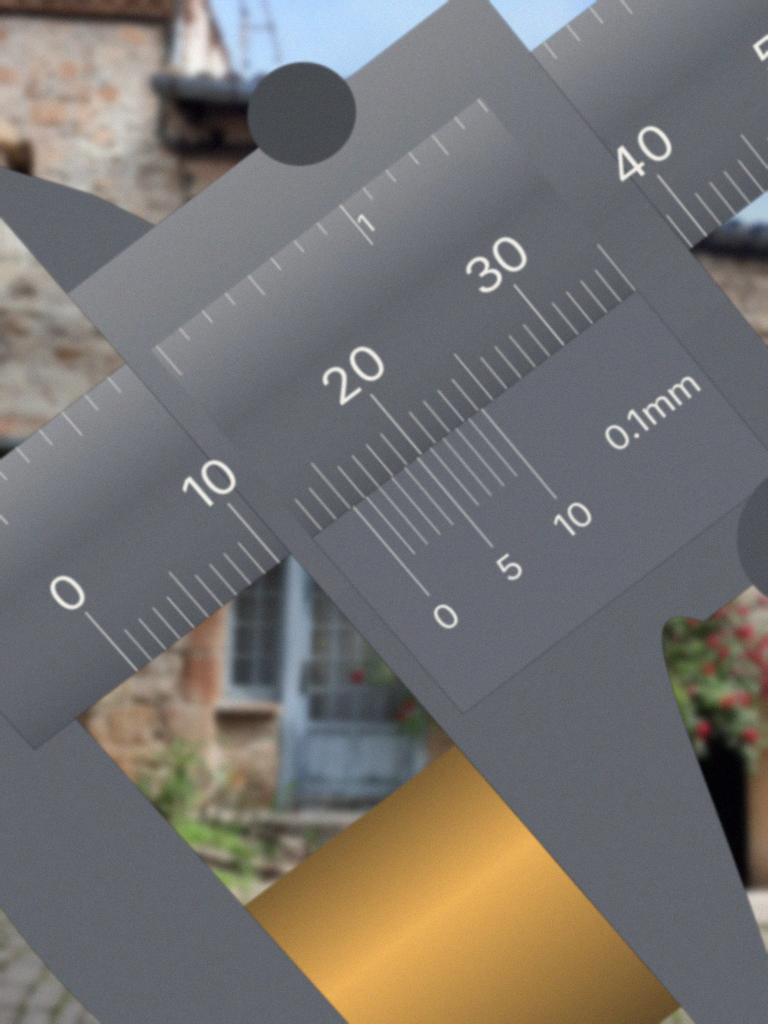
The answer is {"value": 15.2, "unit": "mm"}
